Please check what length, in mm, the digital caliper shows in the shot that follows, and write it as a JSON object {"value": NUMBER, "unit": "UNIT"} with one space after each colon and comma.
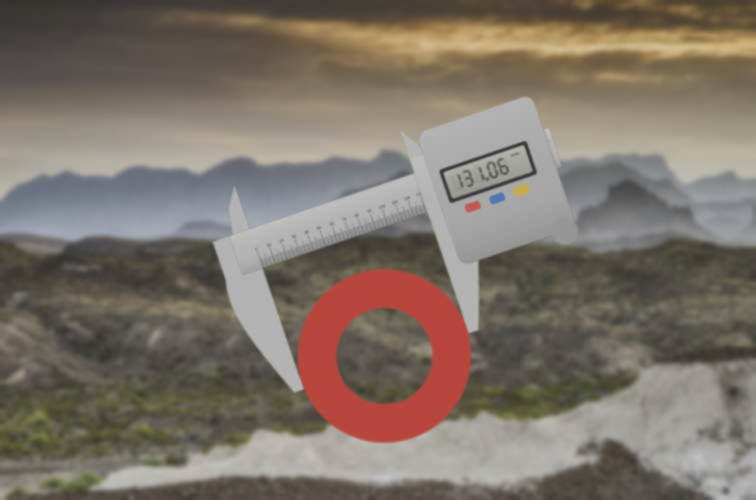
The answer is {"value": 131.06, "unit": "mm"}
